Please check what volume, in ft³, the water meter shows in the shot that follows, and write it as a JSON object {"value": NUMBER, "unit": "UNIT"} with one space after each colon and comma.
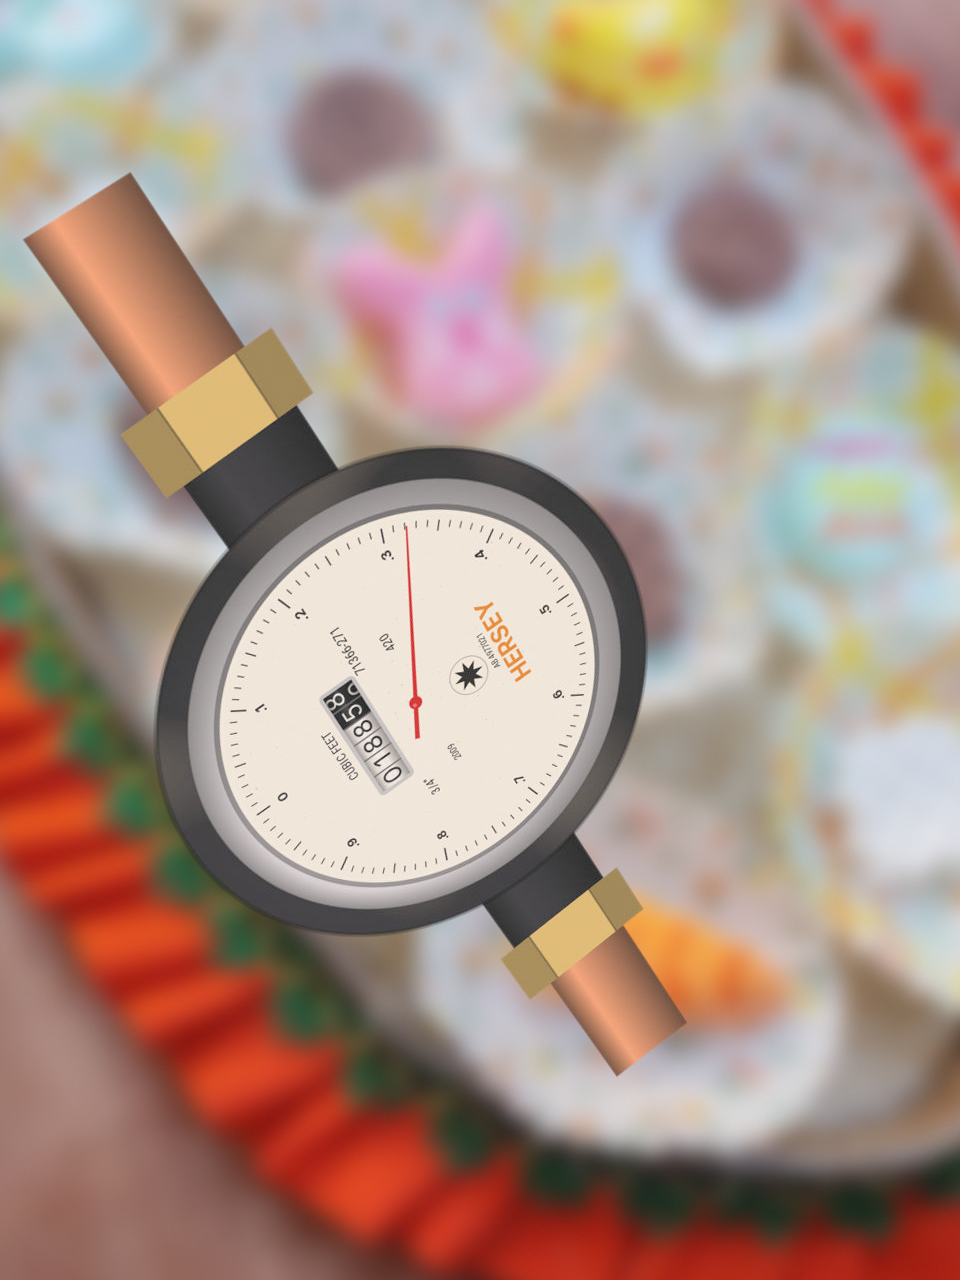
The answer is {"value": 18858.32, "unit": "ft³"}
